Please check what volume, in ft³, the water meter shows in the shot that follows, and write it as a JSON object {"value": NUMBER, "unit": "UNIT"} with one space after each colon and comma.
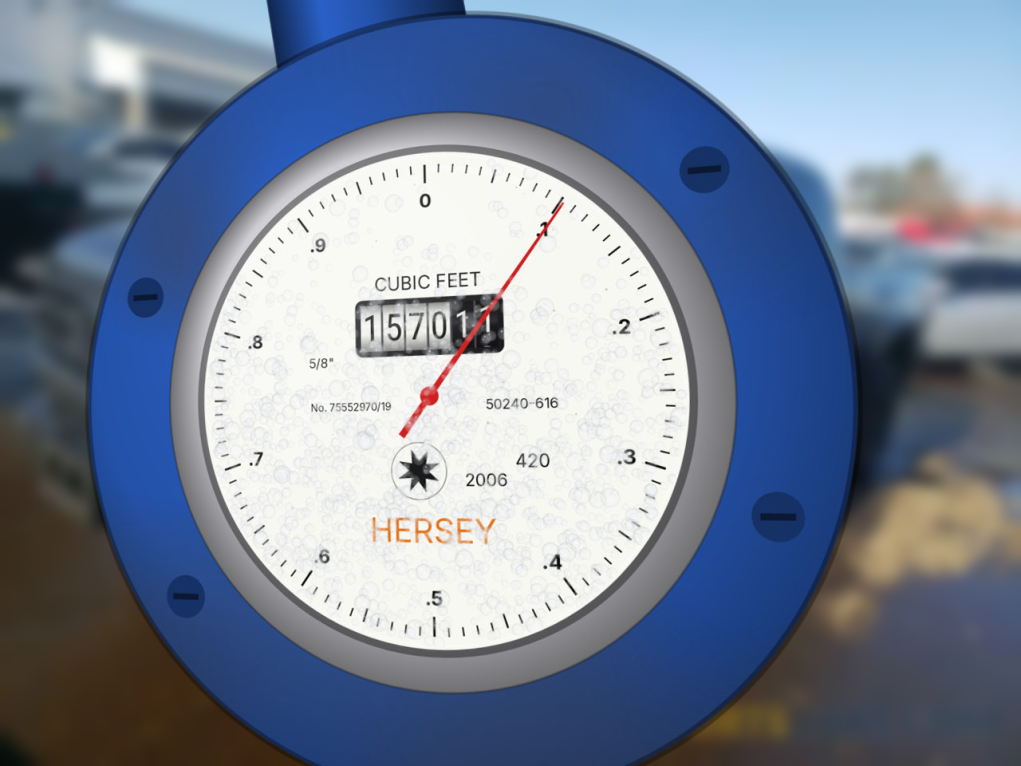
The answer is {"value": 157011.10, "unit": "ft³"}
